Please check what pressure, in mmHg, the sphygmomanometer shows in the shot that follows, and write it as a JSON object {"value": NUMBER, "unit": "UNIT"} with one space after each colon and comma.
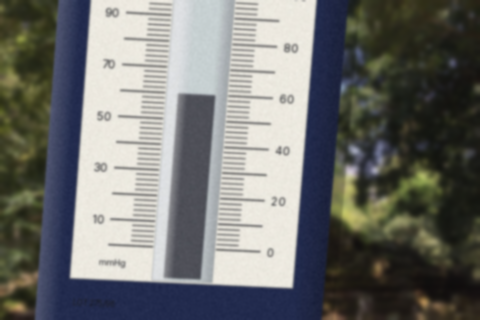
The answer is {"value": 60, "unit": "mmHg"}
